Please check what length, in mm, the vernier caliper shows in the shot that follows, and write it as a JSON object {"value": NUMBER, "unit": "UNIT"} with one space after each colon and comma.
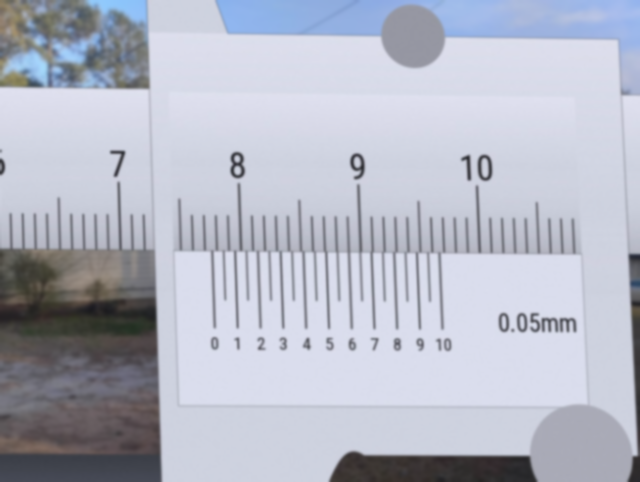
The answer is {"value": 77.6, "unit": "mm"}
